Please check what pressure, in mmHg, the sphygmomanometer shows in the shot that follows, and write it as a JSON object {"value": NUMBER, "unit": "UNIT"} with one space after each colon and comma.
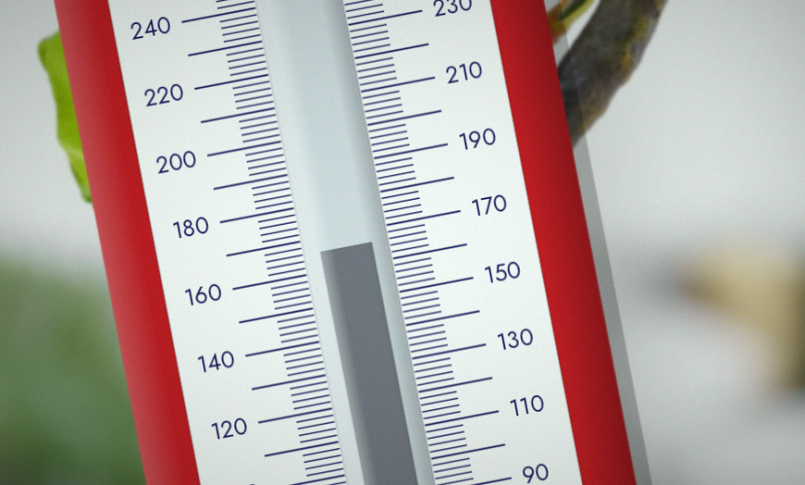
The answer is {"value": 166, "unit": "mmHg"}
